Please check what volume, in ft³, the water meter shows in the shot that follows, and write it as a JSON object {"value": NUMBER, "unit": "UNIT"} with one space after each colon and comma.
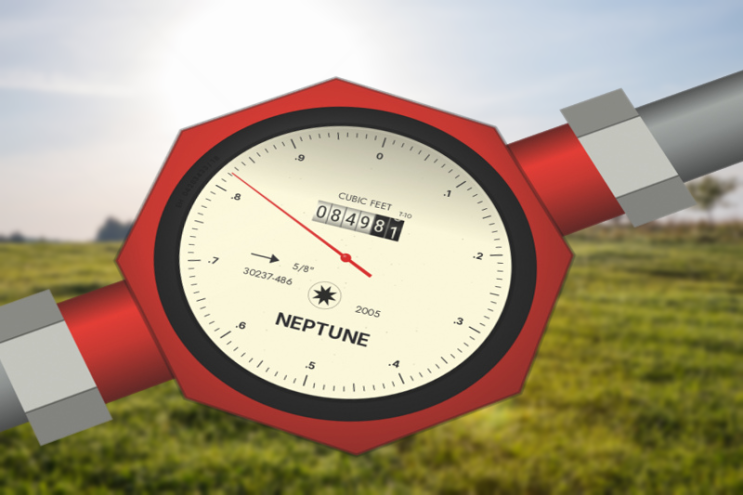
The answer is {"value": 84980.82, "unit": "ft³"}
